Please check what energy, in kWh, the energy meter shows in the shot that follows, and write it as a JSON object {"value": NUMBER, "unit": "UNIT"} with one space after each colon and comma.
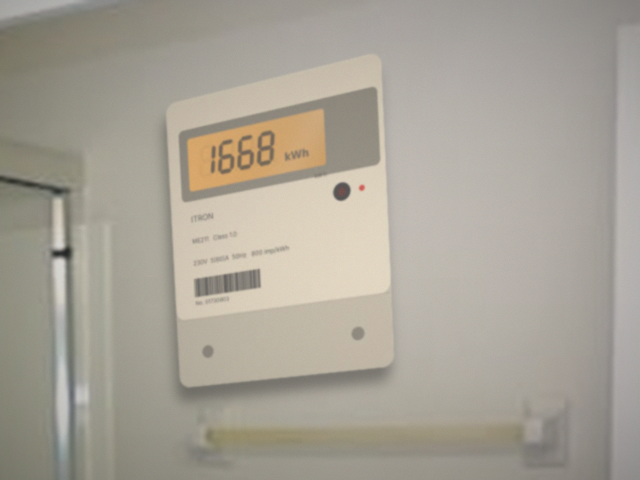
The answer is {"value": 1668, "unit": "kWh"}
